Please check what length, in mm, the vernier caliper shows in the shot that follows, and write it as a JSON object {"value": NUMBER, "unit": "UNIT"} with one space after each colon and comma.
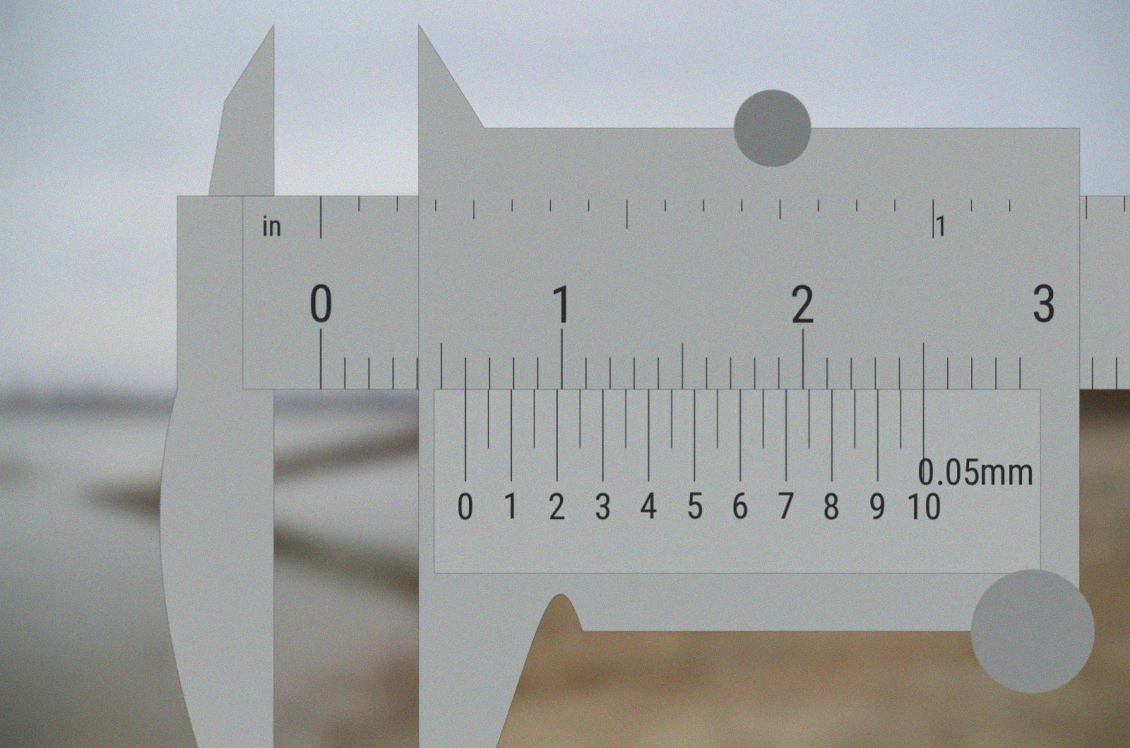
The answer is {"value": 6.00, "unit": "mm"}
